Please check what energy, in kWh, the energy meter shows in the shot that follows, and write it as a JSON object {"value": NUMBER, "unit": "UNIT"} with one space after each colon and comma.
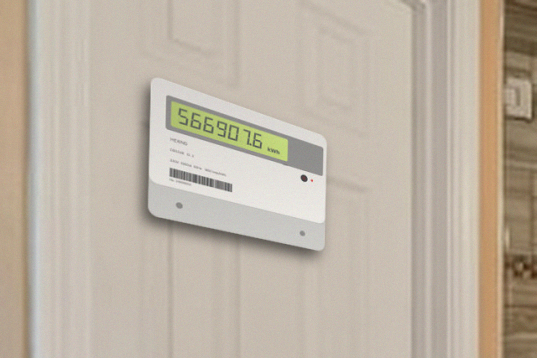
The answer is {"value": 566907.6, "unit": "kWh"}
